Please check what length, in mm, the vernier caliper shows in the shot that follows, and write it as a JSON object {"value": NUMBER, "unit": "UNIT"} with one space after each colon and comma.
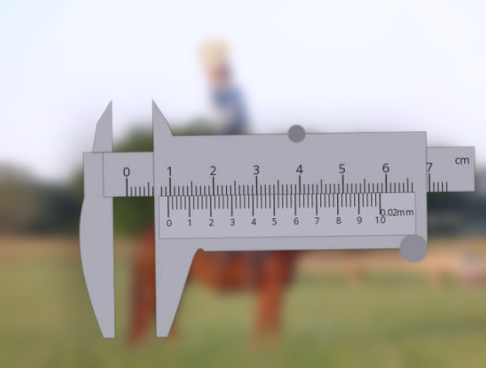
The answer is {"value": 9.5, "unit": "mm"}
